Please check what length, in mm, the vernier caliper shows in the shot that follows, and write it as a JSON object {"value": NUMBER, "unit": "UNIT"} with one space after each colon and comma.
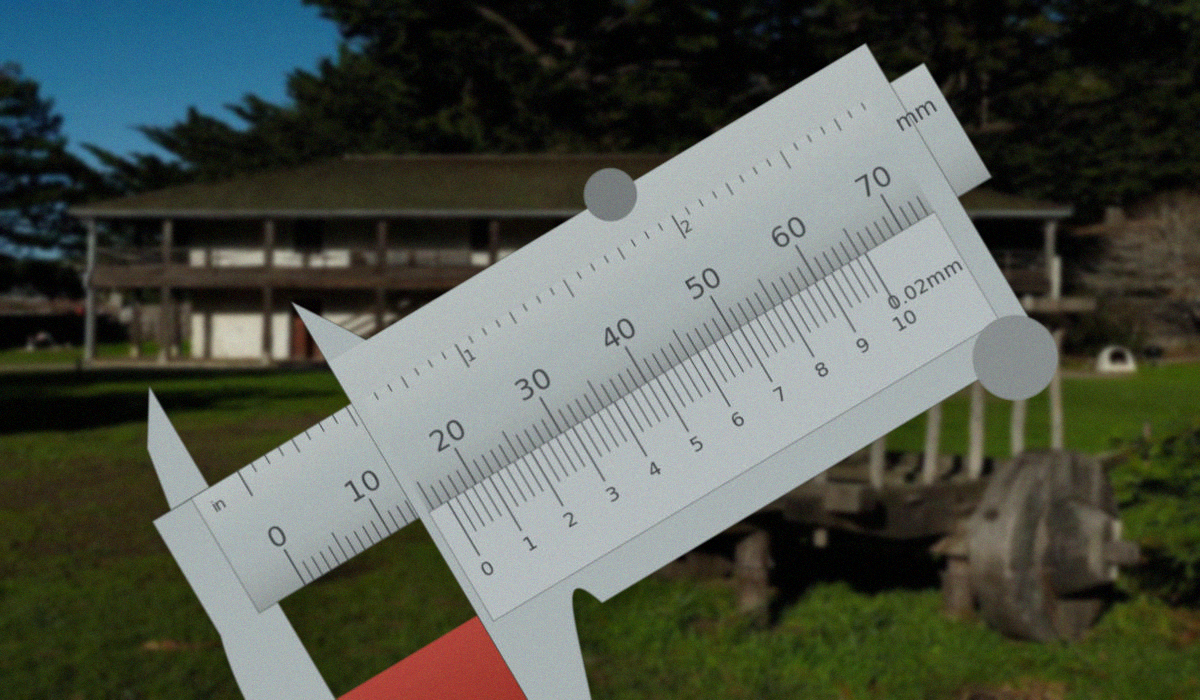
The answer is {"value": 16.6, "unit": "mm"}
